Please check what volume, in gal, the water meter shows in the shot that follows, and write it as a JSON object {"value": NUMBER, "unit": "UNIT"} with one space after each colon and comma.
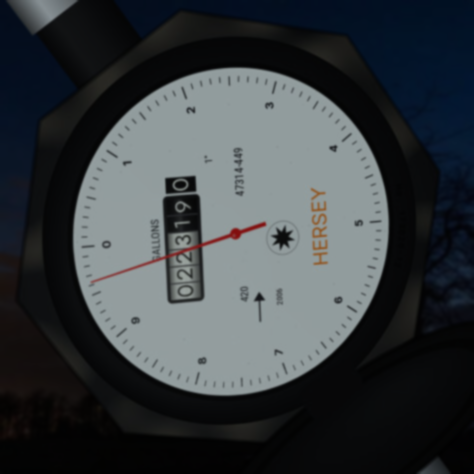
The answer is {"value": 223189.6, "unit": "gal"}
